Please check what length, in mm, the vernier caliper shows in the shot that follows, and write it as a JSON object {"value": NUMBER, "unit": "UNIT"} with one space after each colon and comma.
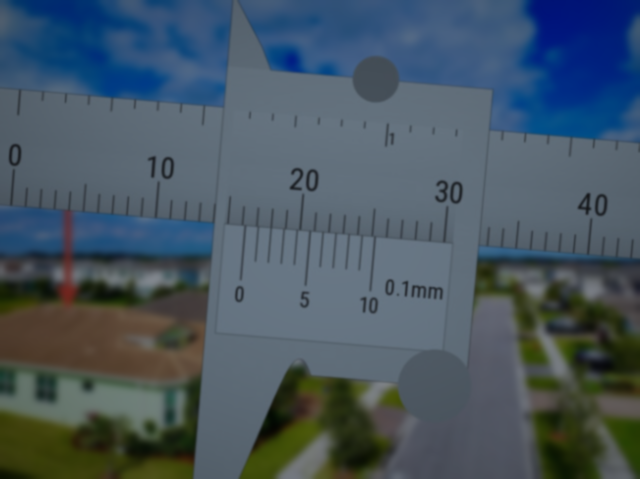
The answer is {"value": 16.2, "unit": "mm"}
